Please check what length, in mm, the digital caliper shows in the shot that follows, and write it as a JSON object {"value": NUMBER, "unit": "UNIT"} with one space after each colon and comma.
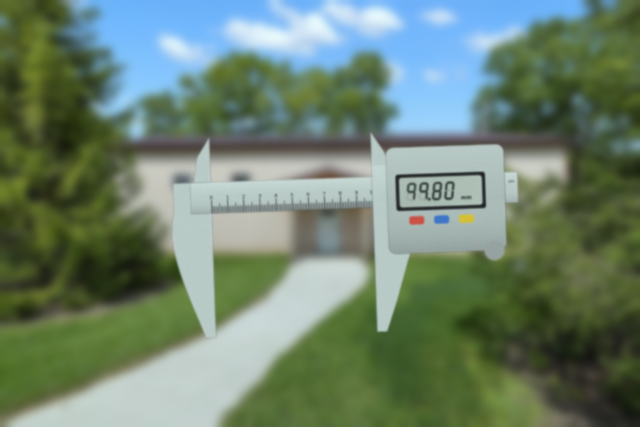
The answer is {"value": 99.80, "unit": "mm"}
